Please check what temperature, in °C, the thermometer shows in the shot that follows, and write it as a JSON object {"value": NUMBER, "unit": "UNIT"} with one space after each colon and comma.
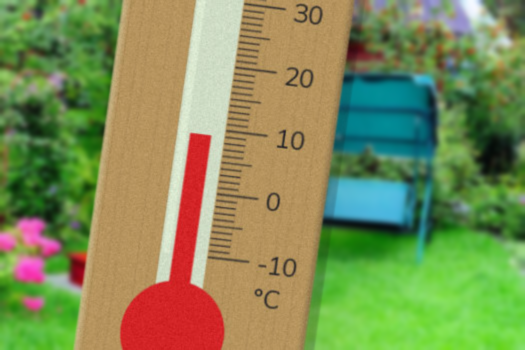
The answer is {"value": 9, "unit": "°C"}
